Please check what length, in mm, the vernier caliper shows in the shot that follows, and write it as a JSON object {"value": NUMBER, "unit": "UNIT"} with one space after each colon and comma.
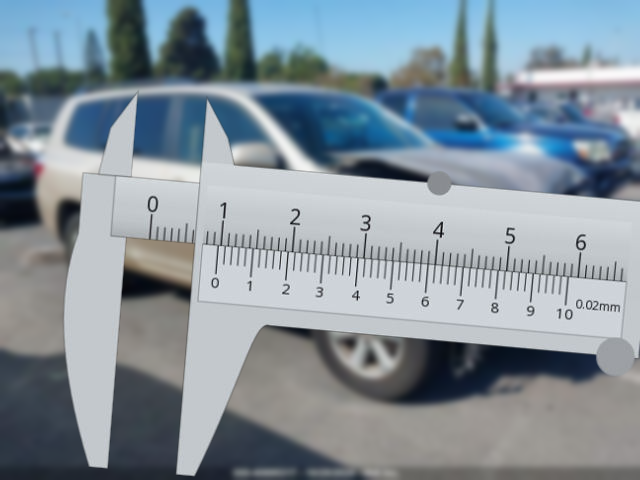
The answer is {"value": 9.6, "unit": "mm"}
